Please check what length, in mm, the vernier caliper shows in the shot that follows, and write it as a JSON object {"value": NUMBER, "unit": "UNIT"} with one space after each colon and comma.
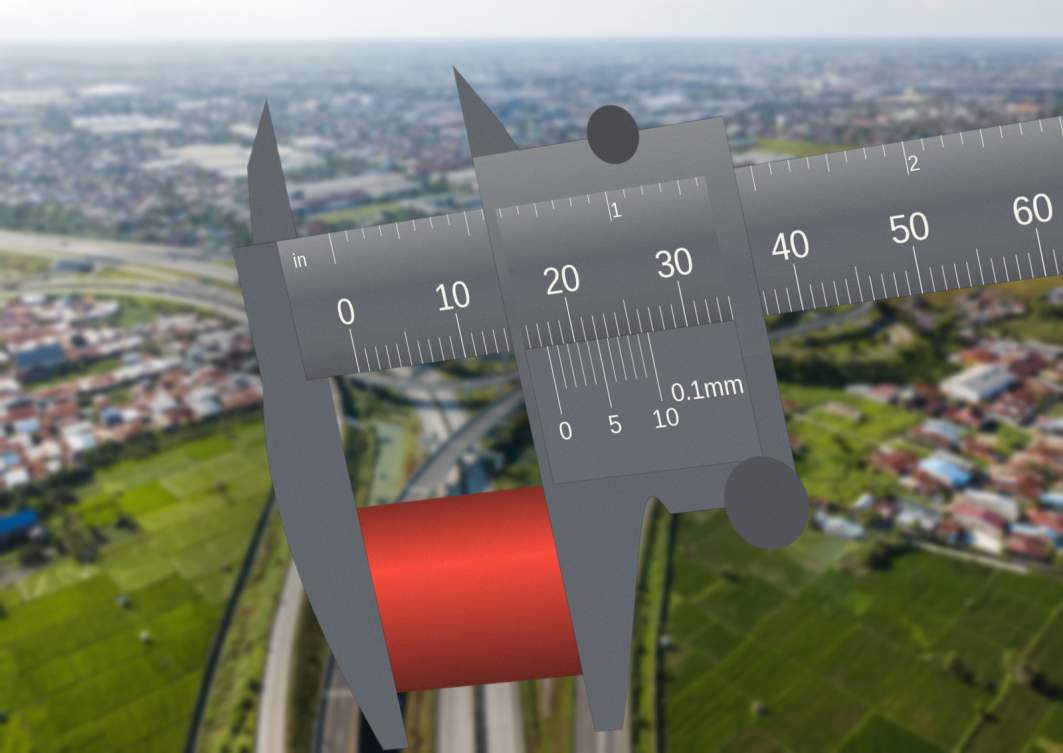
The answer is {"value": 17.5, "unit": "mm"}
